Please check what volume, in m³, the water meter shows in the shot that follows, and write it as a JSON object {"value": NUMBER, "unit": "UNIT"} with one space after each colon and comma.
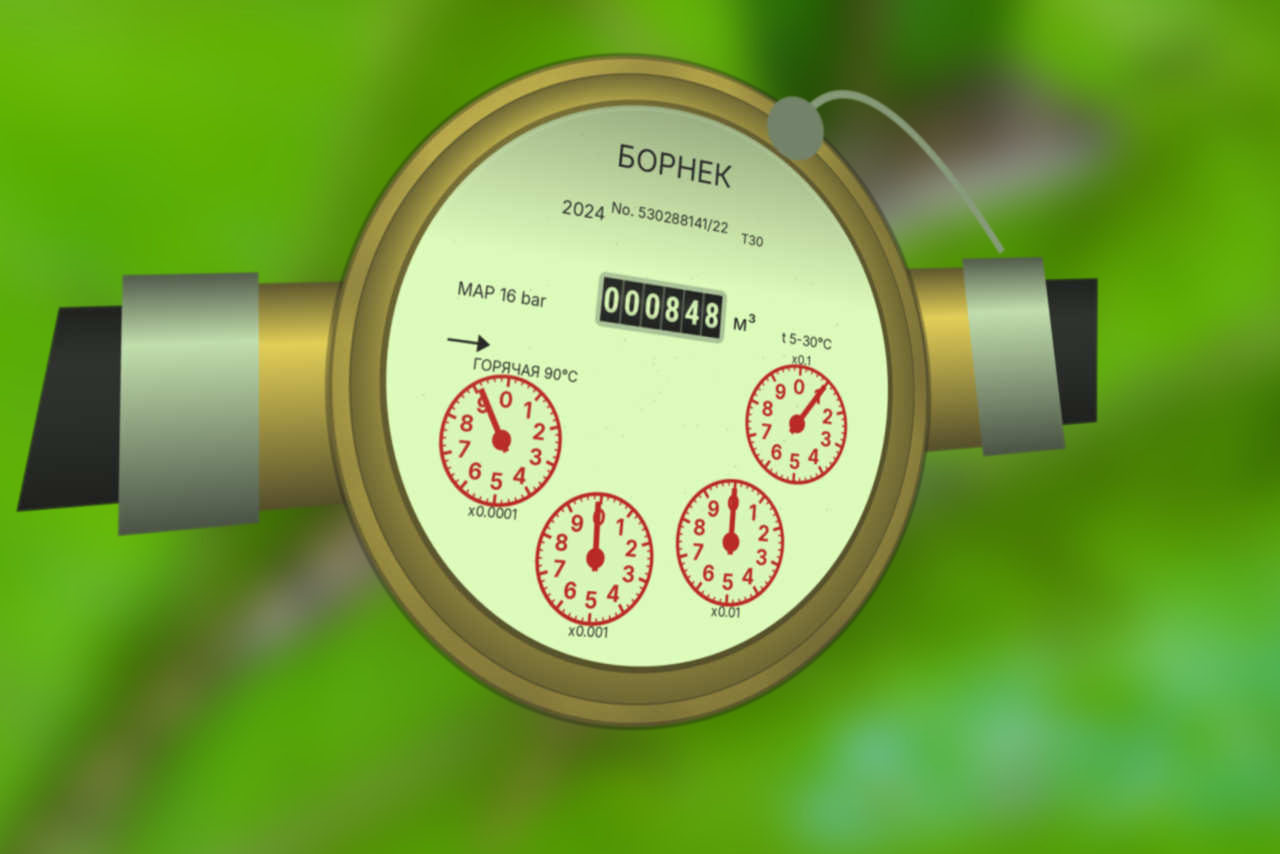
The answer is {"value": 848.0999, "unit": "m³"}
